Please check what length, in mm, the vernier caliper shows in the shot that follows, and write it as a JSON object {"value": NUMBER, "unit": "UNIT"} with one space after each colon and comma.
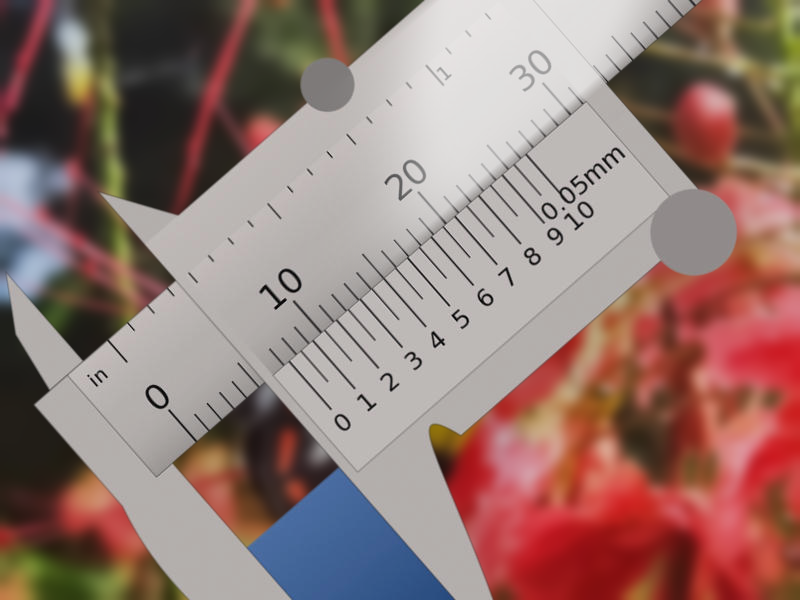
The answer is {"value": 7.4, "unit": "mm"}
